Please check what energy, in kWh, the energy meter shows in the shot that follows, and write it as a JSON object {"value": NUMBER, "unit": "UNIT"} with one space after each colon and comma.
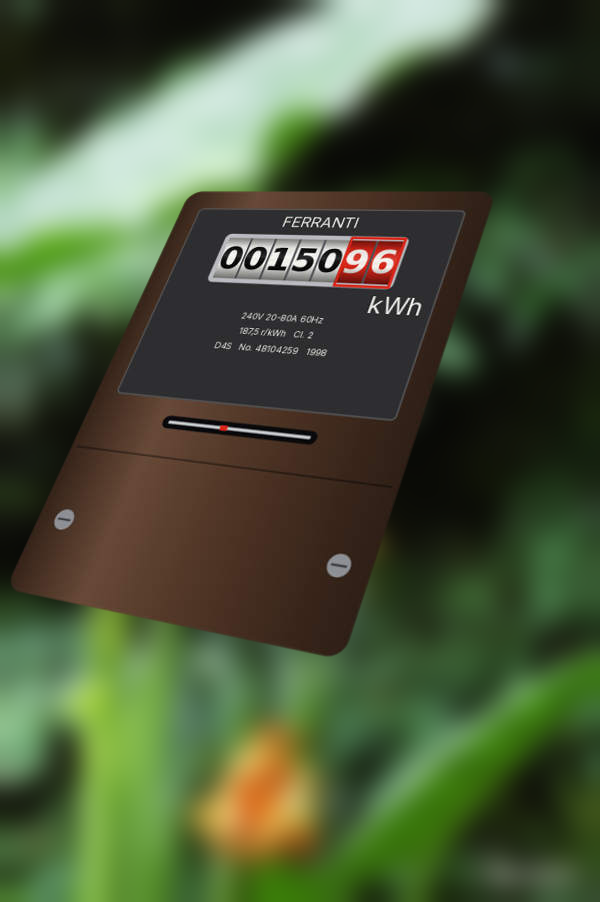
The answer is {"value": 150.96, "unit": "kWh"}
